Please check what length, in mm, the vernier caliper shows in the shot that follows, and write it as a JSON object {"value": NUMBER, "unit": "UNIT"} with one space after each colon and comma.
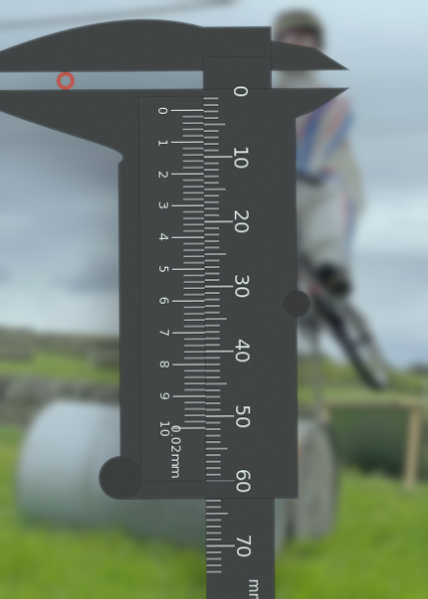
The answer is {"value": 2.8, "unit": "mm"}
